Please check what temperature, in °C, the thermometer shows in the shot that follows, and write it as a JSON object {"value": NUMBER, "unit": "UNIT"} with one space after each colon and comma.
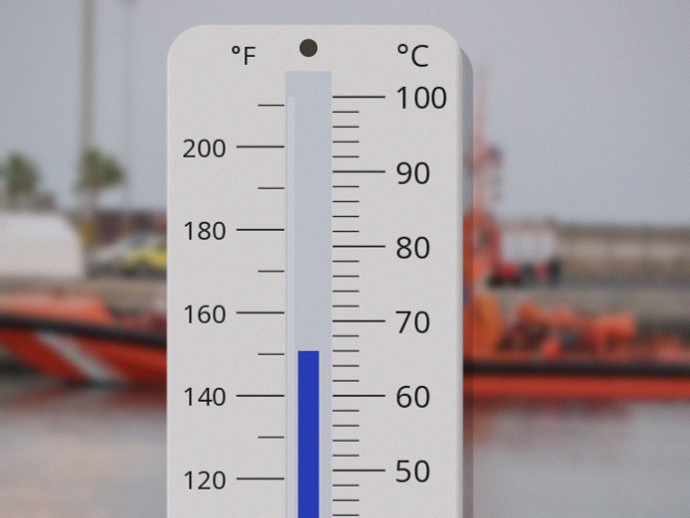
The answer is {"value": 66, "unit": "°C"}
